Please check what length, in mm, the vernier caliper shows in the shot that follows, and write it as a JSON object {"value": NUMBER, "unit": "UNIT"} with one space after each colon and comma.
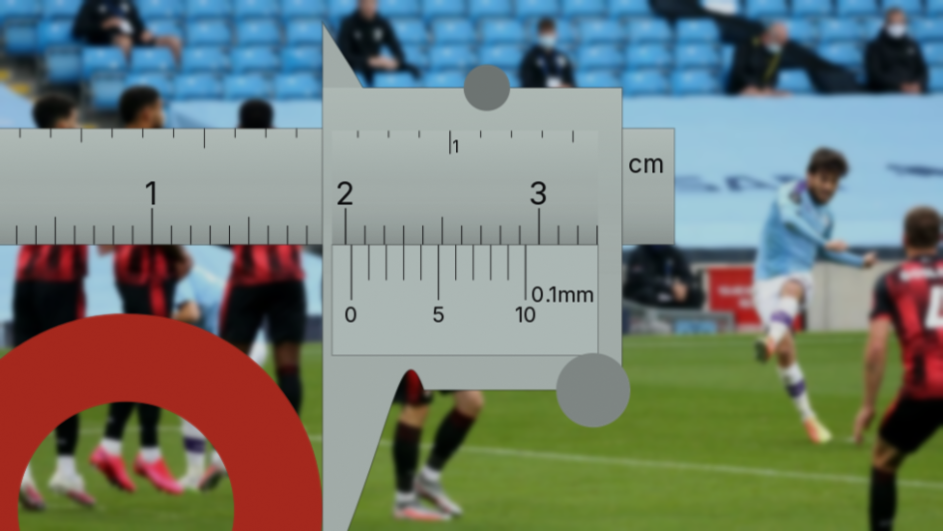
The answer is {"value": 20.3, "unit": "mm"}
